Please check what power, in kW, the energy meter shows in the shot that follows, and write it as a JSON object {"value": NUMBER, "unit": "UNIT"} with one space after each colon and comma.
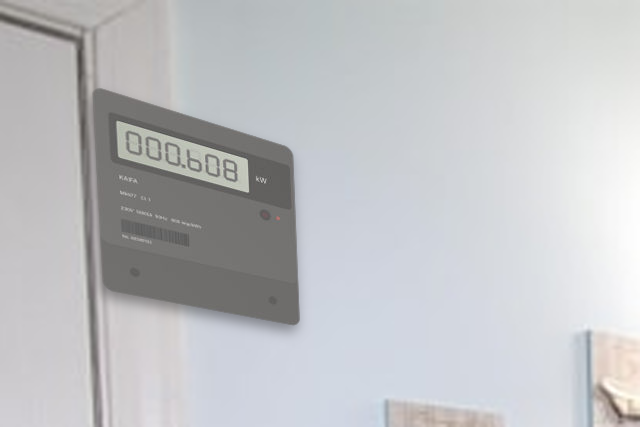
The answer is {"value": 0.608, "unit": "kW"}
